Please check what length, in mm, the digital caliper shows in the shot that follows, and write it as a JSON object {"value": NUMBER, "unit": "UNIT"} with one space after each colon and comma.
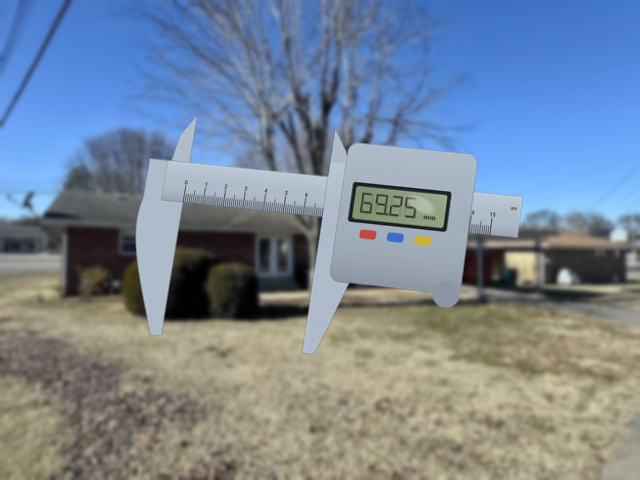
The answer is {"value": 69.25, "unit": "mm"}
